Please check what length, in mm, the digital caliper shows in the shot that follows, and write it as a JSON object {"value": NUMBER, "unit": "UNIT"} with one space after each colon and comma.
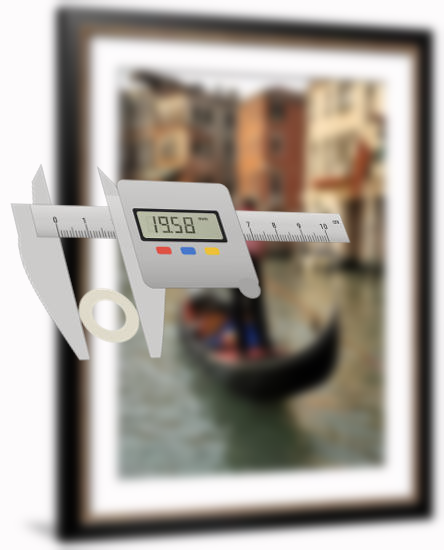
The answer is {"value": 19.58, "unit": "mm"}
